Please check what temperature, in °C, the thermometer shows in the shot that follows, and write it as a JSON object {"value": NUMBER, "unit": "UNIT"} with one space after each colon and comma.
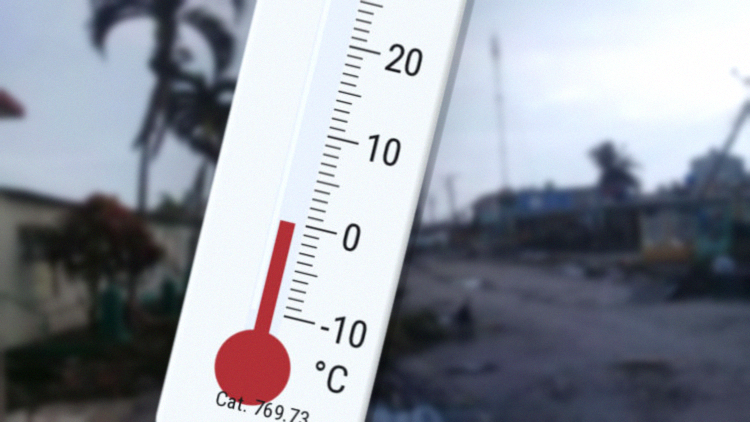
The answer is {"value": 0, "unit": "°C"}
